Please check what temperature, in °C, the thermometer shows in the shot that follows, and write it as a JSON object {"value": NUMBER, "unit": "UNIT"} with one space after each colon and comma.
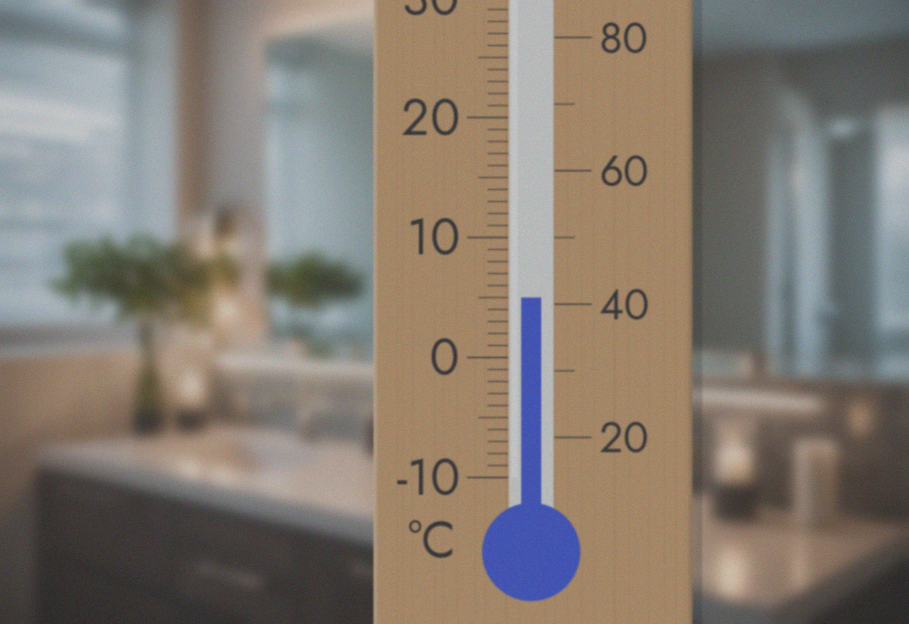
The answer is {"value": 5, "unit": "°C"}
